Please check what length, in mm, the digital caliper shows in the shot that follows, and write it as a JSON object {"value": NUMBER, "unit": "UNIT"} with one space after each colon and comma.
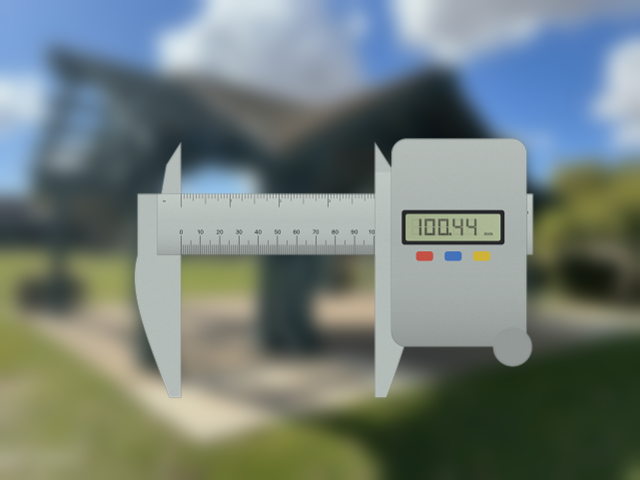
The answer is {"value": 100.44, "unit": "mm"}
